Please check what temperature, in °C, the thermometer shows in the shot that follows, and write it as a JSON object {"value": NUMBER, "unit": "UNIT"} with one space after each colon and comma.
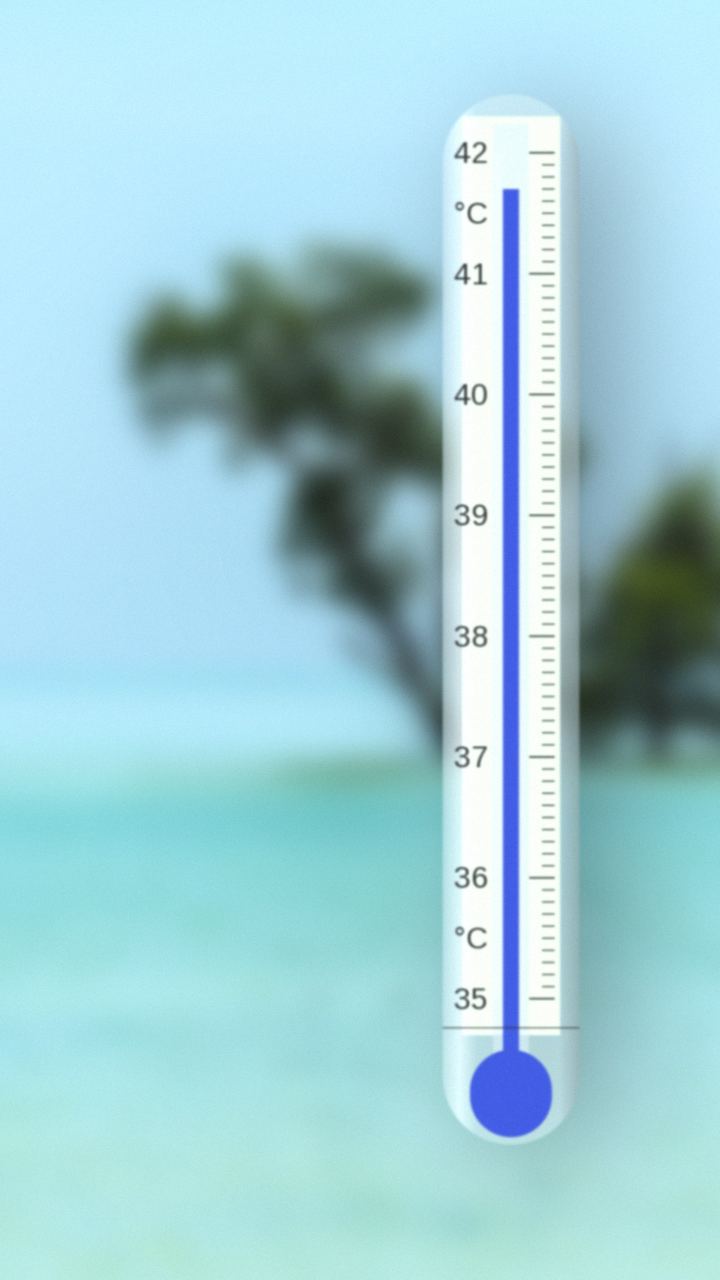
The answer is {"value": 41.7, "unit": "°C"}
